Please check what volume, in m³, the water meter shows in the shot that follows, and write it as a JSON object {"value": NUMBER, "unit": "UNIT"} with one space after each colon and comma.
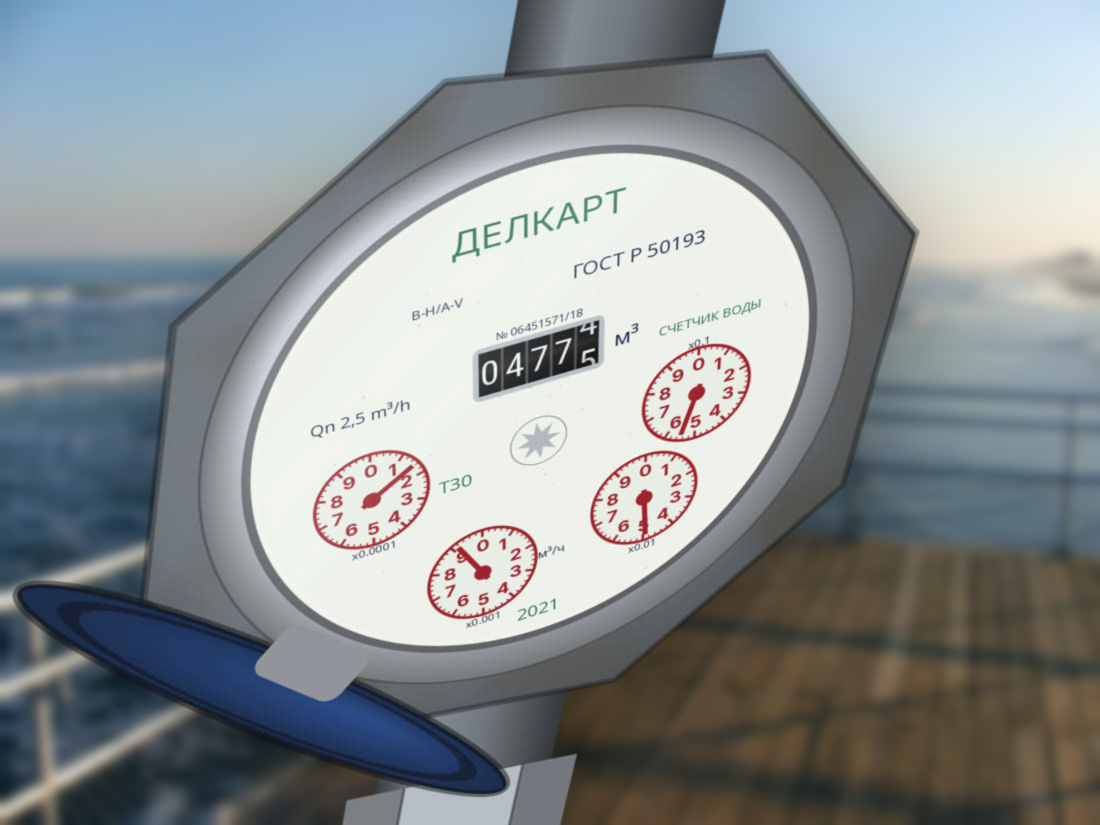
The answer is {"value": 4774.5491, "unit": "m³"}
